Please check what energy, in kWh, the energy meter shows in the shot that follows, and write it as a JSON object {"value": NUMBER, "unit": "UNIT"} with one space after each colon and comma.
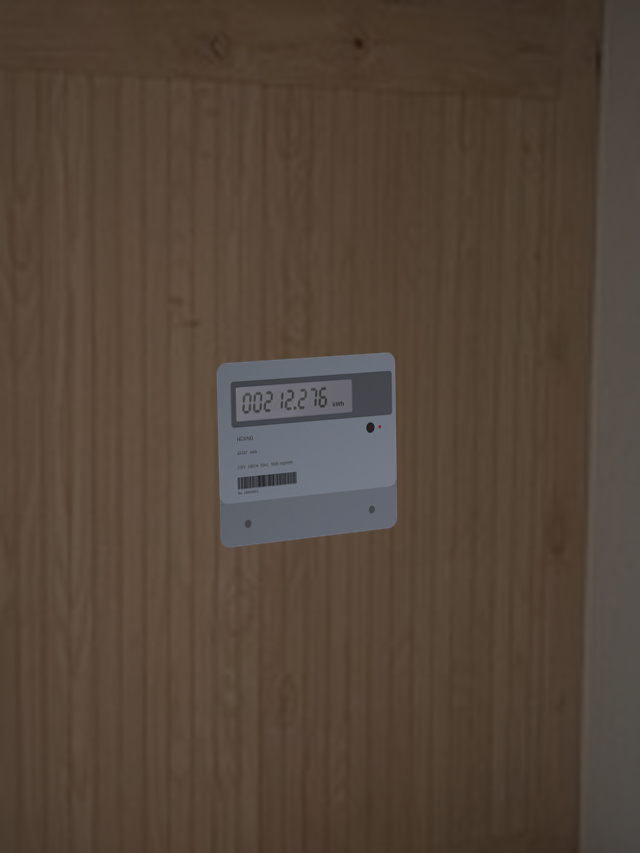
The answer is {"value": 212.276, "unit": "kWh"}
